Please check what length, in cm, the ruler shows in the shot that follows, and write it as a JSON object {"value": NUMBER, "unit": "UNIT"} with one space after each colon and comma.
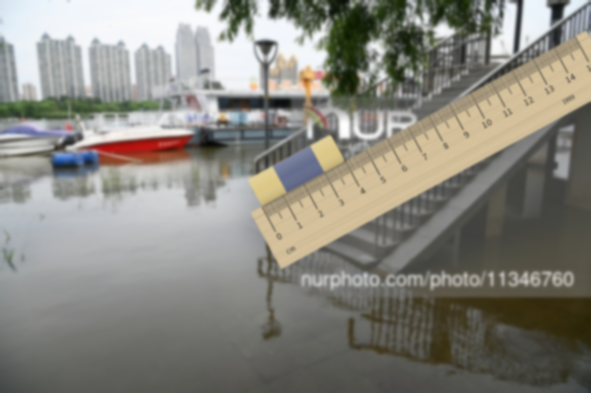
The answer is {"value": 4, "unit": "cm"}
